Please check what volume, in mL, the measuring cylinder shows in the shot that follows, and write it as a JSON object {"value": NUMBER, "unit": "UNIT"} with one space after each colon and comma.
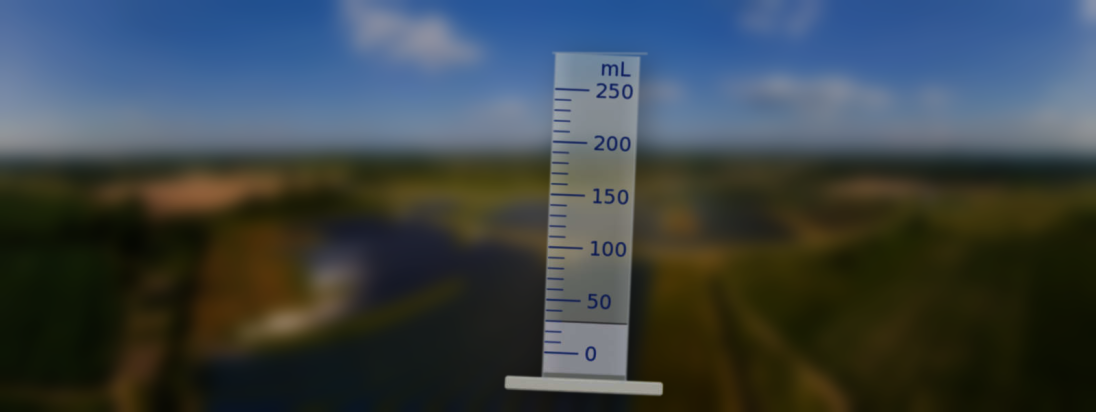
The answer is {"value": 30, "unit": "mL"}
